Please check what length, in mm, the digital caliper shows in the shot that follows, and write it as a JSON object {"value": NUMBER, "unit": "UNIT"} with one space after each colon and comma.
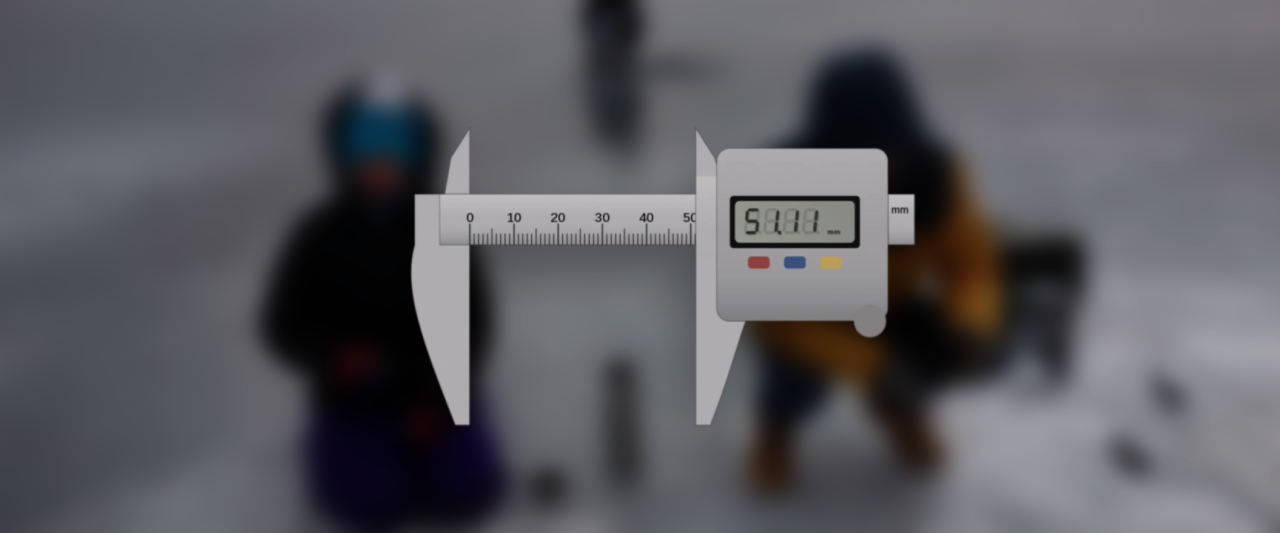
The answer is {"value": 51.11, "unit": "mm"}
